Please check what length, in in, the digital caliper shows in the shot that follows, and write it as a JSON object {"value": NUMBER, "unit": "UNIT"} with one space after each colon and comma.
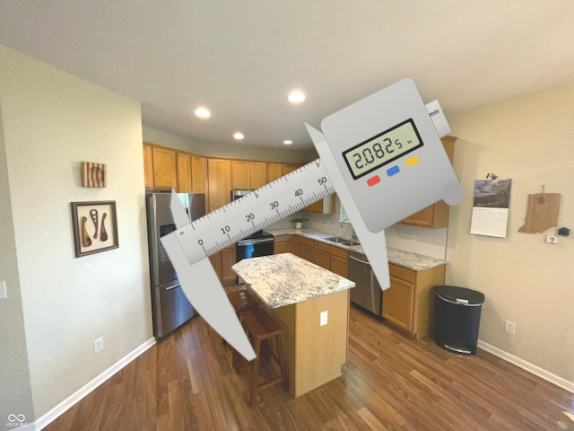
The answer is {"value": 2.0825, "unit": "in"}
